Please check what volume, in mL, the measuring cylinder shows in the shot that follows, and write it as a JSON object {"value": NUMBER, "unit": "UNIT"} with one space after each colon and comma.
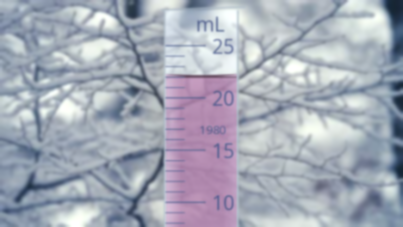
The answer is {"value": 22, "unit": "mL"}
